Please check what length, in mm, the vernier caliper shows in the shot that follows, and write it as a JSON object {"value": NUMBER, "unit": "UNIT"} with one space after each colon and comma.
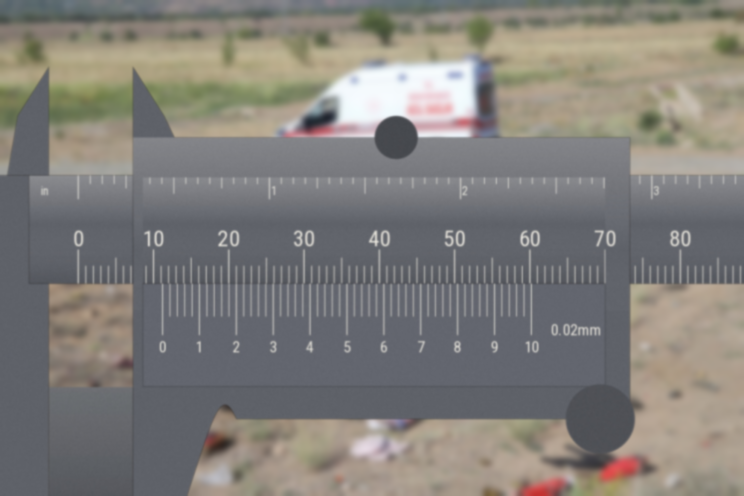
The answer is {"value": 11.2, "unit": "mm"}
